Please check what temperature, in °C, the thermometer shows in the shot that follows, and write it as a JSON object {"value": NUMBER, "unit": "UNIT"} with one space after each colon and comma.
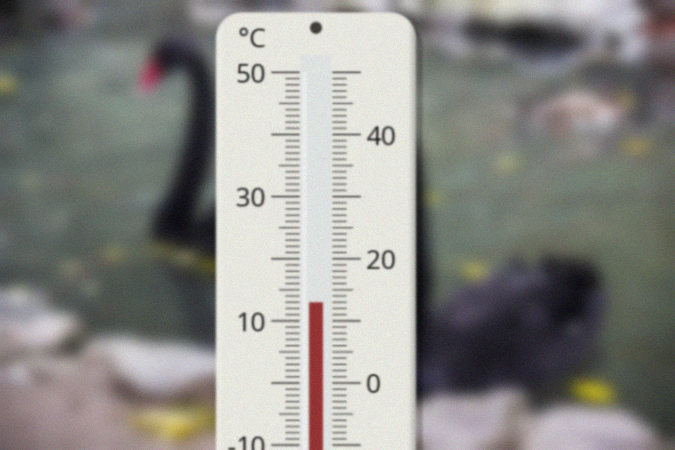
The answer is {"value": 13, "unit": "°C"}
